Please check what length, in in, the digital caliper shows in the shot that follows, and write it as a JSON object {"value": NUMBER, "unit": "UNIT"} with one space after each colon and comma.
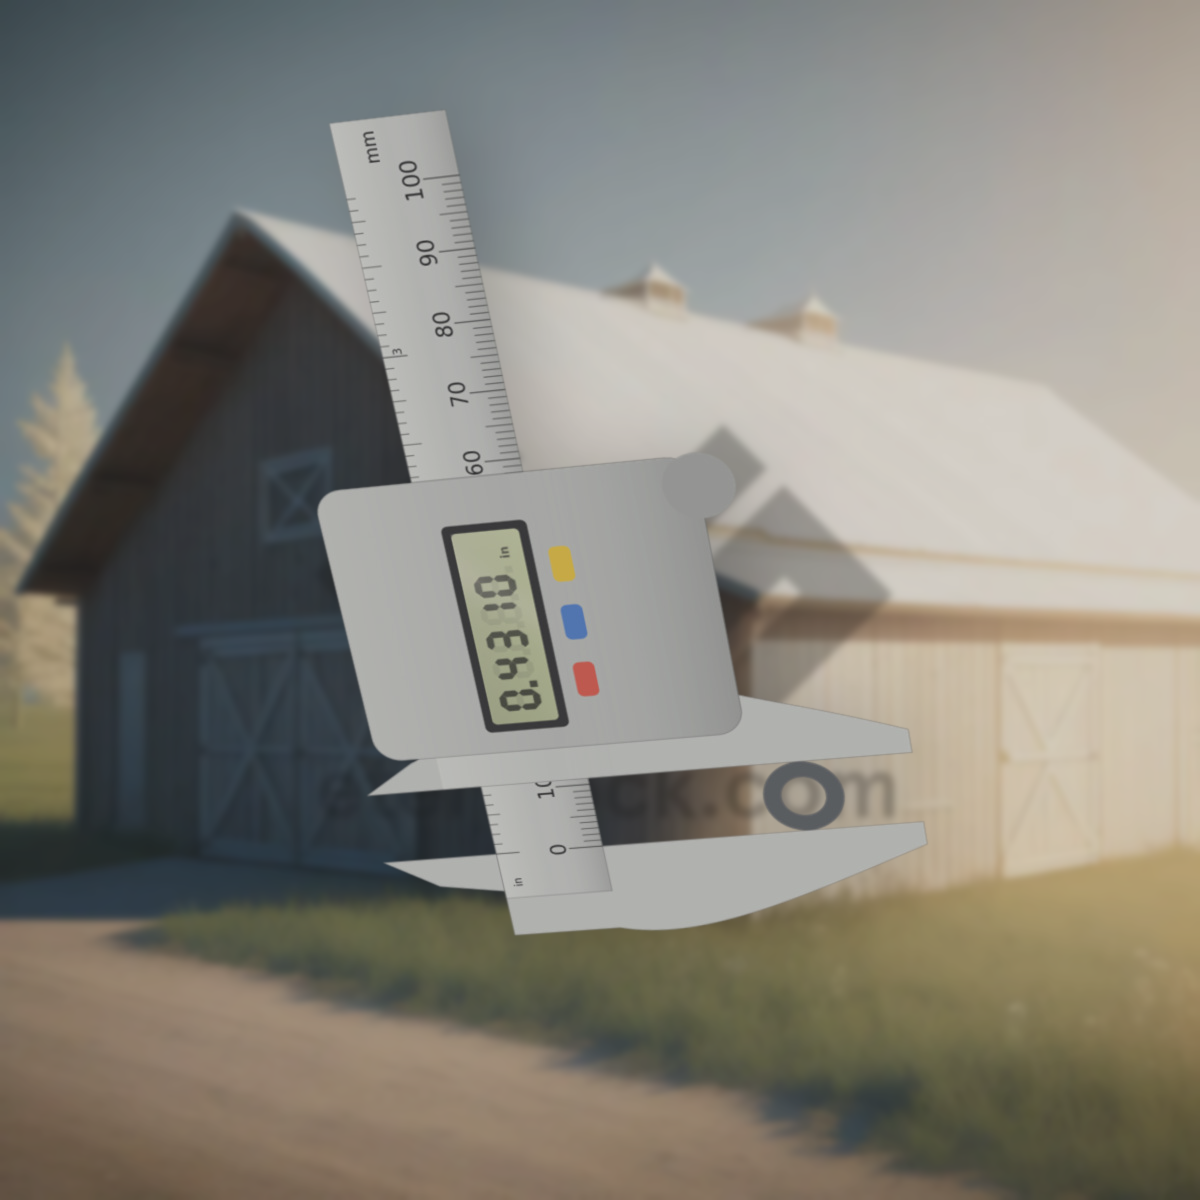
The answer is {"value": 0.4310, "unit": "in"}
